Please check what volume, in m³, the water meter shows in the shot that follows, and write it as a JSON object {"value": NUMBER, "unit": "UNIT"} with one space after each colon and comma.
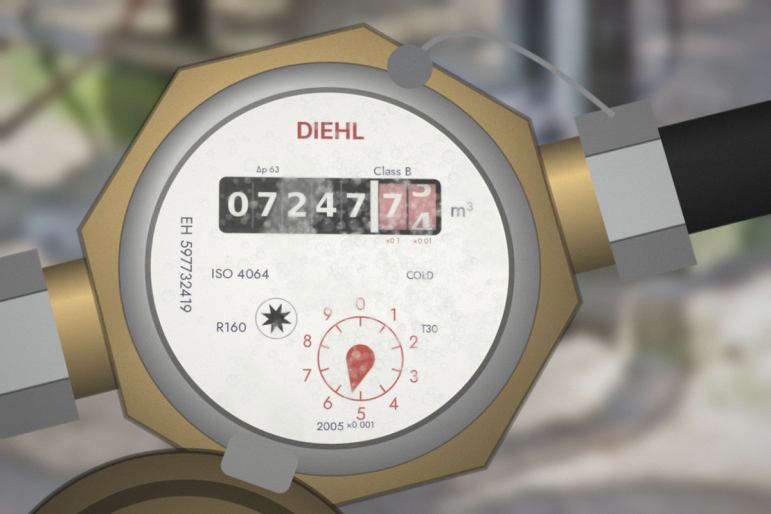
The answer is {"value": 7247.735, "unit": "m³"}
